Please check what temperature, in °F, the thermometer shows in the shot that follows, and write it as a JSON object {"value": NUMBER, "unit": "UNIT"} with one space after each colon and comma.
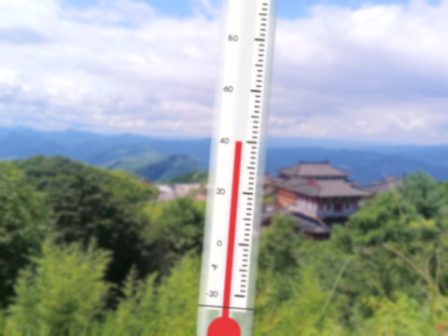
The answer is {"value": 40, "unit": "°F"}
